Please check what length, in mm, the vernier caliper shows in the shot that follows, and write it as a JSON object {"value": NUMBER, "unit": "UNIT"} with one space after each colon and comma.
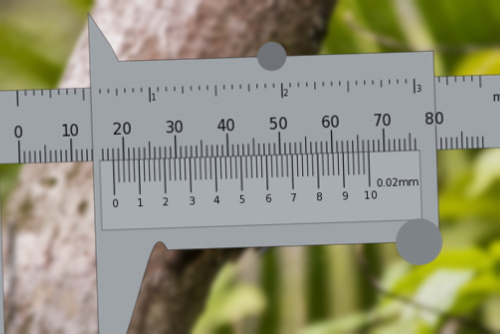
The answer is {"value": 18.0, "unit": "mm"}
